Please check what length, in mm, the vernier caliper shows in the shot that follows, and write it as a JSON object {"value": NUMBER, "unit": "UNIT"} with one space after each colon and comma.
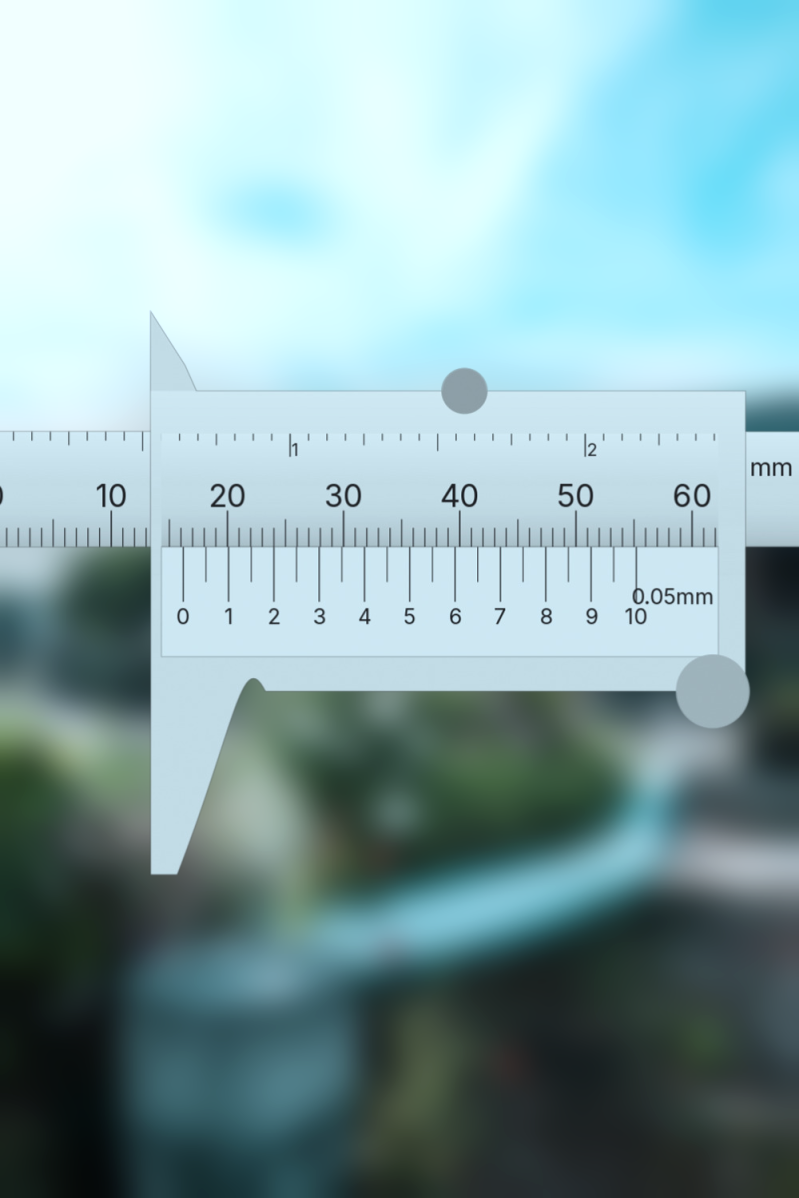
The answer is {"value": 16.2, "unit": "mm"}
